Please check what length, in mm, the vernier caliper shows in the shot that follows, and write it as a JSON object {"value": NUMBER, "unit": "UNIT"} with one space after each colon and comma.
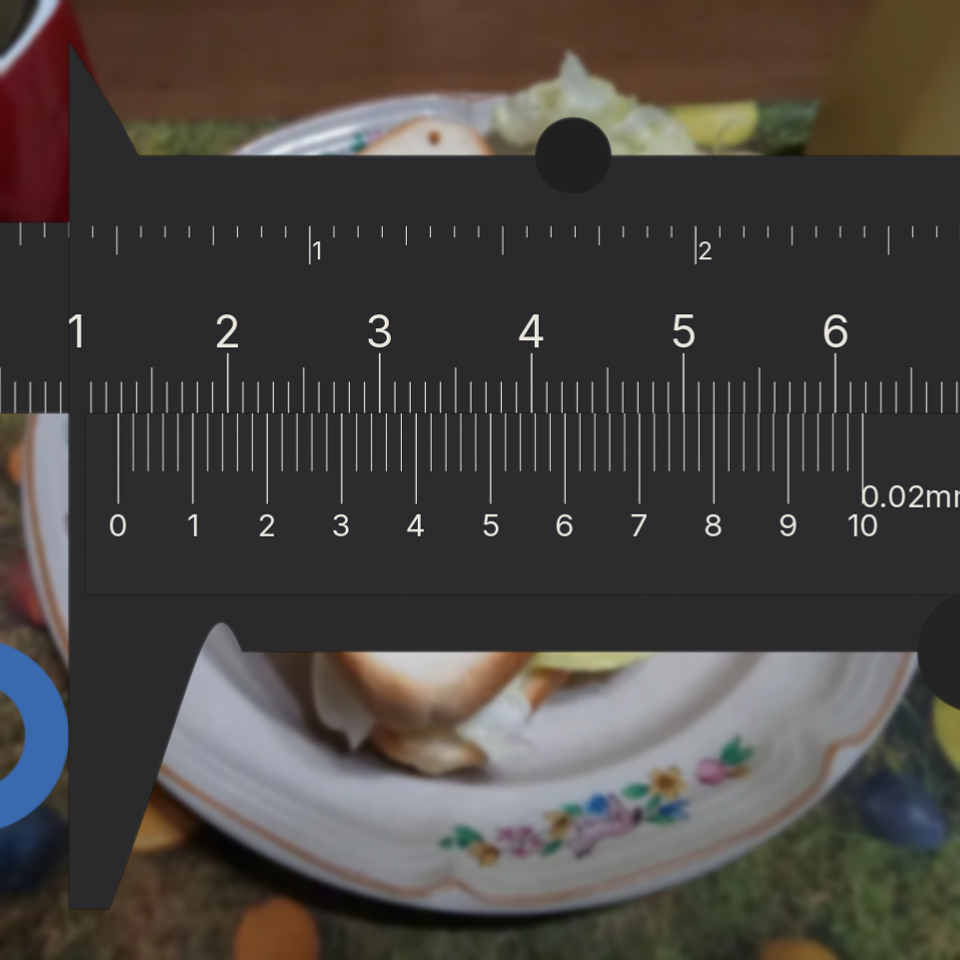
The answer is {"value": 12.8, "unit": "mm"}
